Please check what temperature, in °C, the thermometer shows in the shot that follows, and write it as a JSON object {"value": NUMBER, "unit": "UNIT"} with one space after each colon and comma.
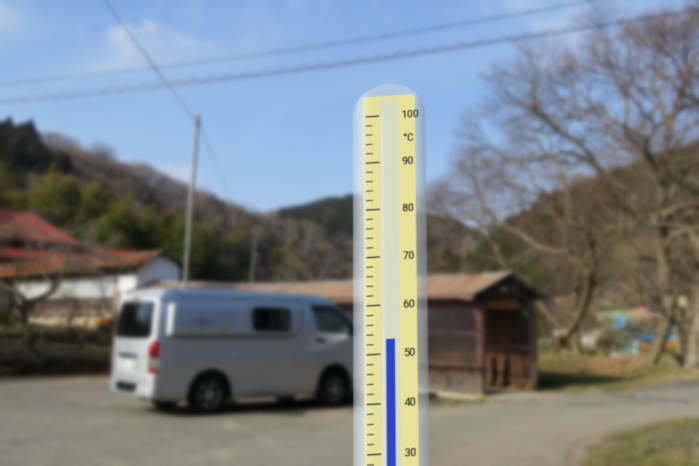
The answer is {"value": 53, "unit": "°C"}
